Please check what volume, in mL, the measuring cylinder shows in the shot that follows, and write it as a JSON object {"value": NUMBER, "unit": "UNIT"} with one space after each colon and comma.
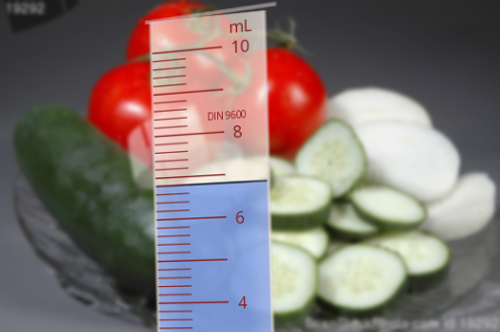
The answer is {"value": 6.8, "unit": "mL"}
